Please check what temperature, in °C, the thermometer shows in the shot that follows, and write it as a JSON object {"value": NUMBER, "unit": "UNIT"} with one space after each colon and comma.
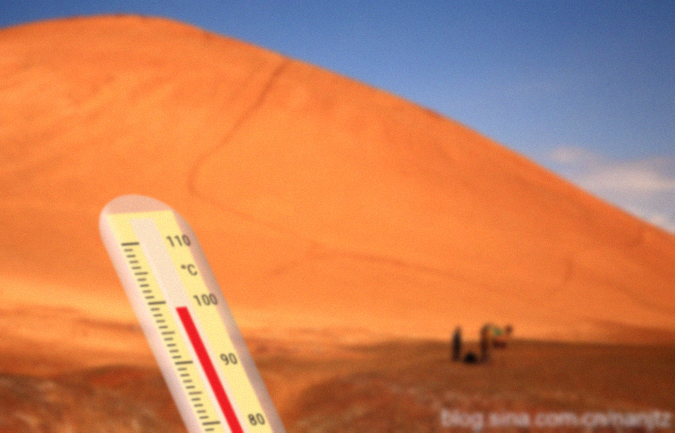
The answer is {"value": 99, "unit": "°C"}
